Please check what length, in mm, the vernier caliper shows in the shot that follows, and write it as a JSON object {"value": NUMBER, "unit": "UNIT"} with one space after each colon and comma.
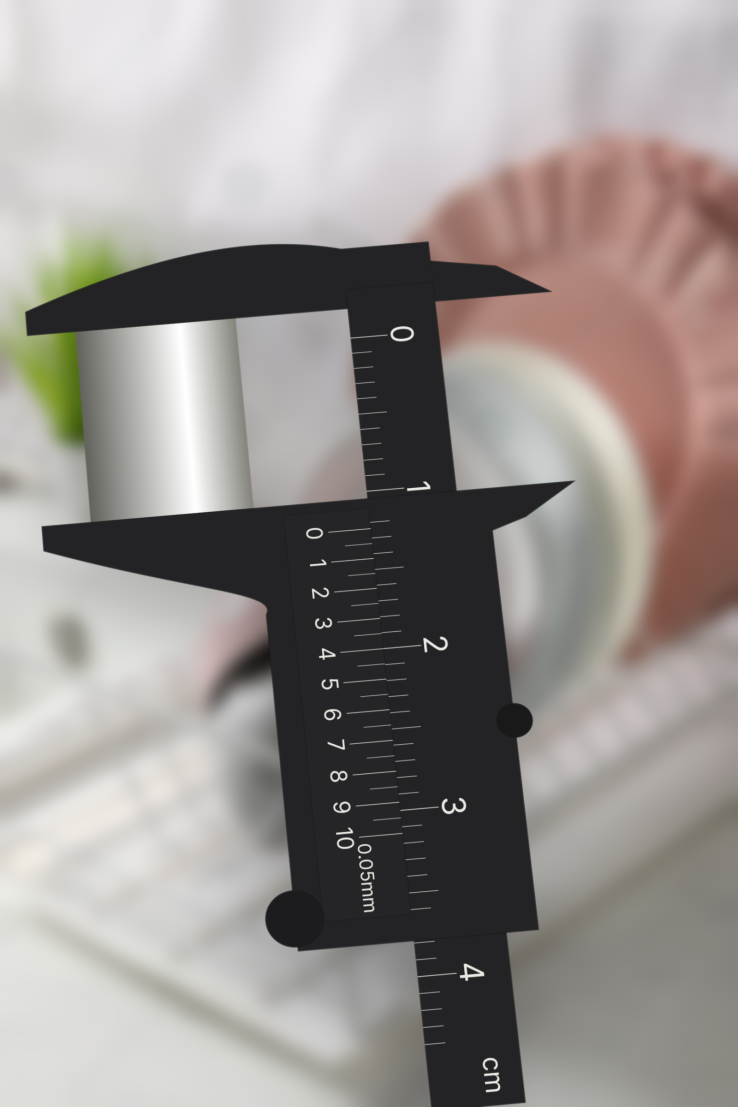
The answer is {"value": 12.4, "unit": "mm"}
